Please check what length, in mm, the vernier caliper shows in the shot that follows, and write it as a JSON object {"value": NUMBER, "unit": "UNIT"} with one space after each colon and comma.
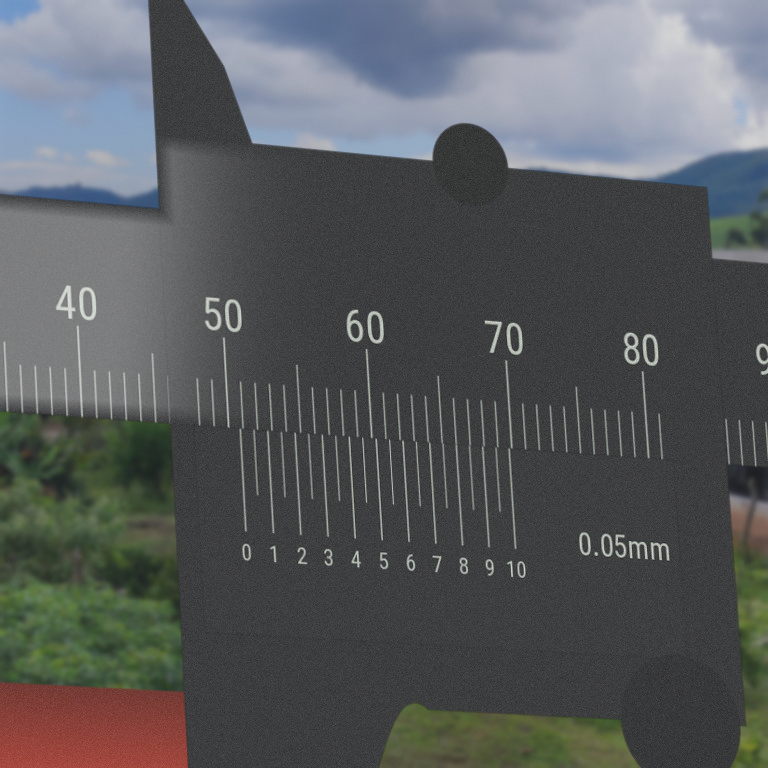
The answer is {"value": 50.8, "unit": "mm"}
